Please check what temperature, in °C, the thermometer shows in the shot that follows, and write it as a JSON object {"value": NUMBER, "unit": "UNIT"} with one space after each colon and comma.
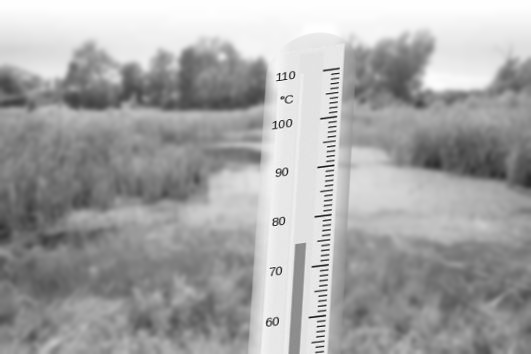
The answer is {"value": 75, "unit": "°C"}
